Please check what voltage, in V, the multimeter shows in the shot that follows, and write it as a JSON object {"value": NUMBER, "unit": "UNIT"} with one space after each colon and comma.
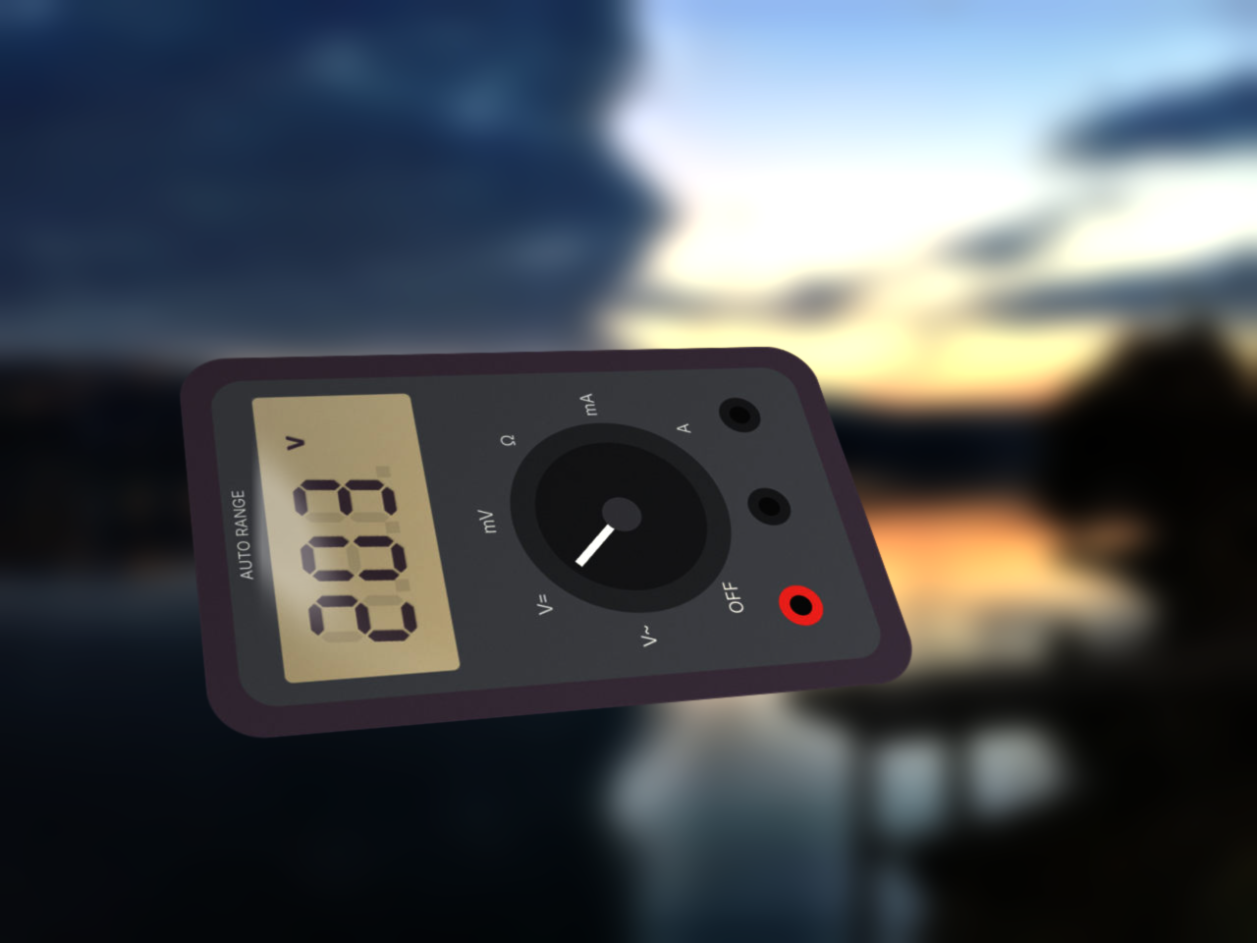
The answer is {"value": 203, "unit": "V"}
